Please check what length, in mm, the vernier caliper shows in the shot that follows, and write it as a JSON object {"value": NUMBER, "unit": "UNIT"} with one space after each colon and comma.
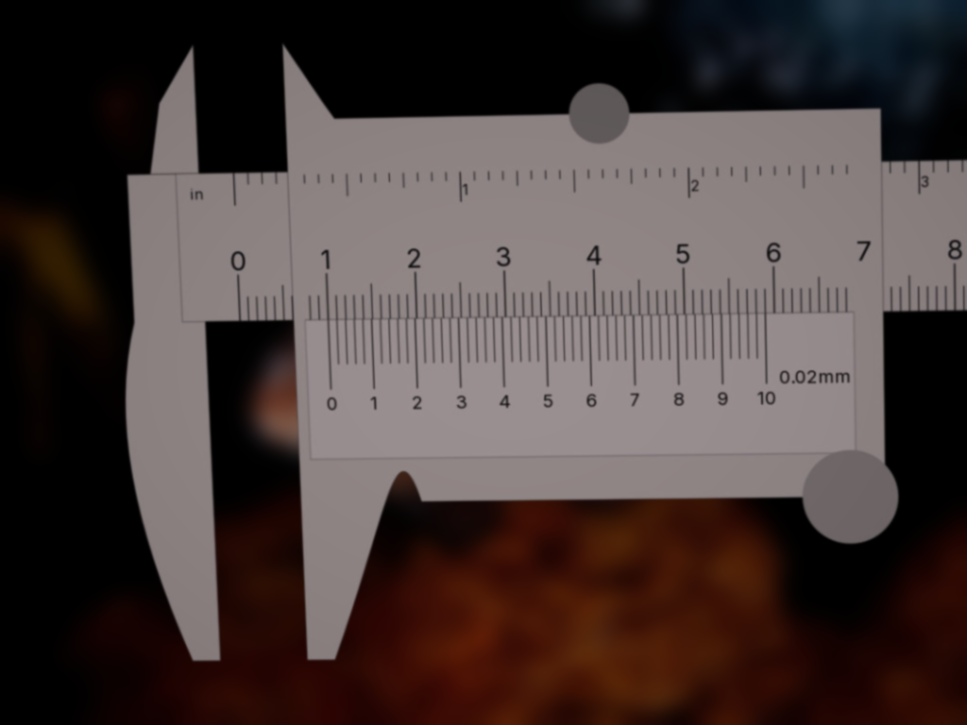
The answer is {"value": 10.0, "unit": "mm"}
